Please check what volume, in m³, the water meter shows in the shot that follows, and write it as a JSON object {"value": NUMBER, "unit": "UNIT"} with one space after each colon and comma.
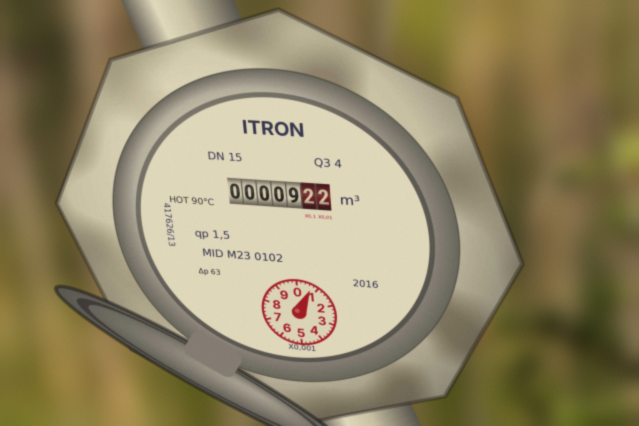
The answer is {"value": 9.220, "unit": "m³"}
